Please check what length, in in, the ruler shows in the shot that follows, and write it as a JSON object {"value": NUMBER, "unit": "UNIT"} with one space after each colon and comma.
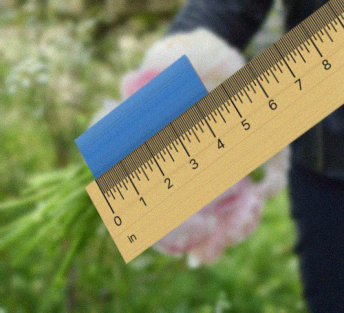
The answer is {"value": 4.5, "unit": "in"}
